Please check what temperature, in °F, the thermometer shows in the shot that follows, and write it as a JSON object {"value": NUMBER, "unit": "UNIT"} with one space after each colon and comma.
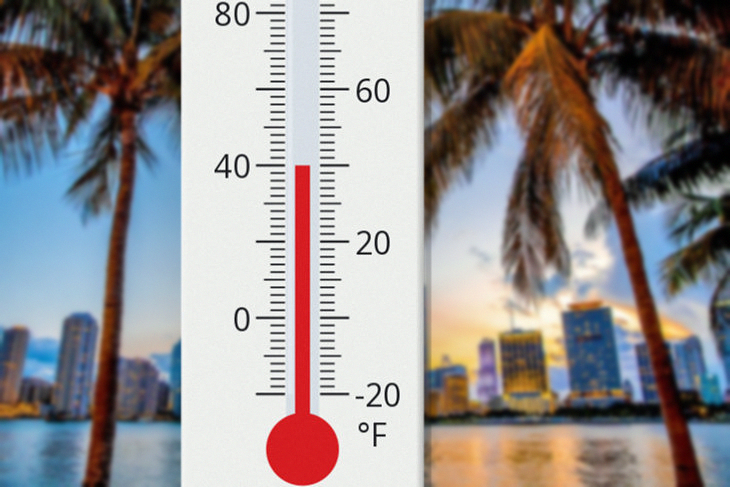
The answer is {"value": 40, "unit": "°F"}
